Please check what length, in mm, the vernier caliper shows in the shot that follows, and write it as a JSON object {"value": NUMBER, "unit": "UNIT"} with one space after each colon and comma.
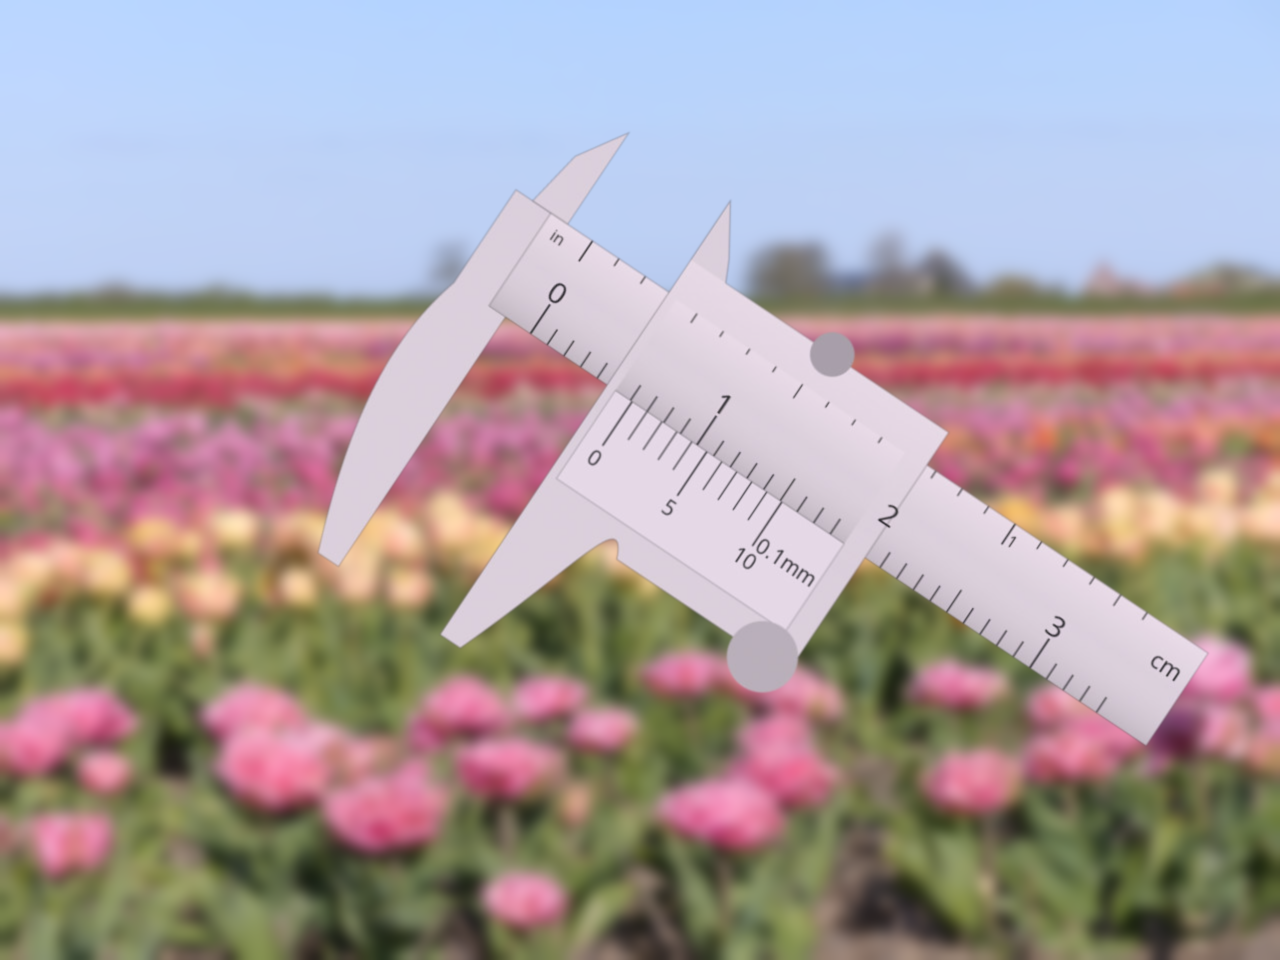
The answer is {"value": 6.1, "unit": "mm"}
